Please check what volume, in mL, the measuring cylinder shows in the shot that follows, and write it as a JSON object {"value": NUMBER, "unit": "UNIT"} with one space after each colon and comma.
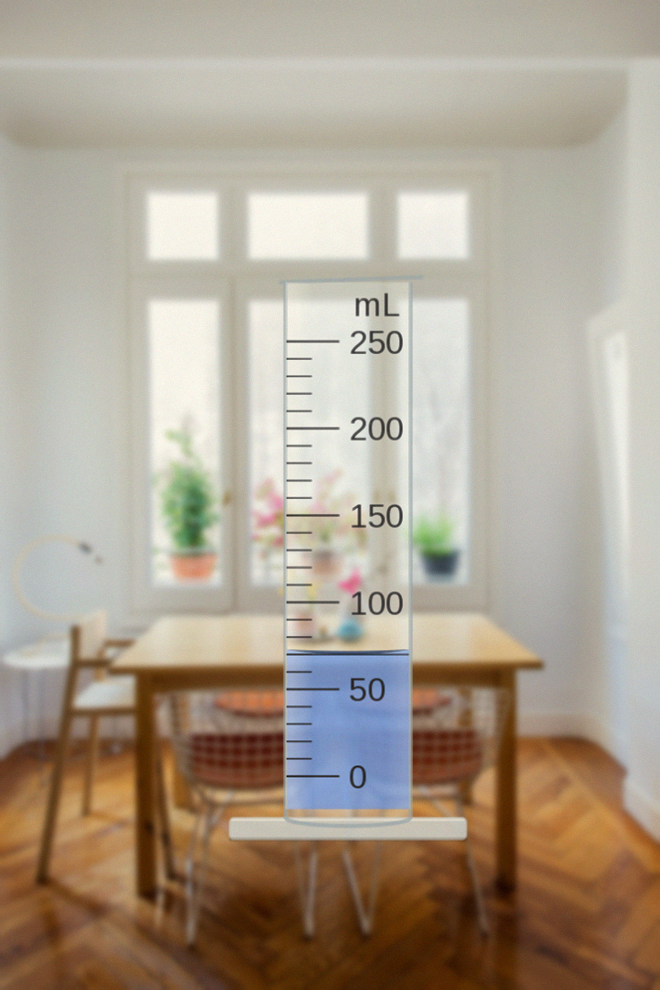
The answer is {"value": 70, "unit": "mL"}
